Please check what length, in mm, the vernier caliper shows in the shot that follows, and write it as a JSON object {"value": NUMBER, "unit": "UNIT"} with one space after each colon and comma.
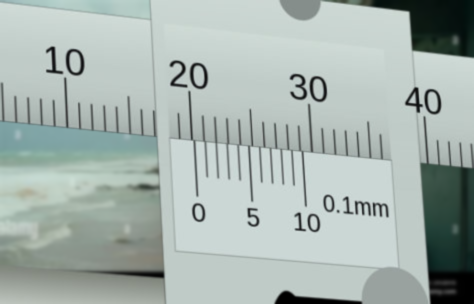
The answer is {"value": 20.2, "unit": "mm"}
